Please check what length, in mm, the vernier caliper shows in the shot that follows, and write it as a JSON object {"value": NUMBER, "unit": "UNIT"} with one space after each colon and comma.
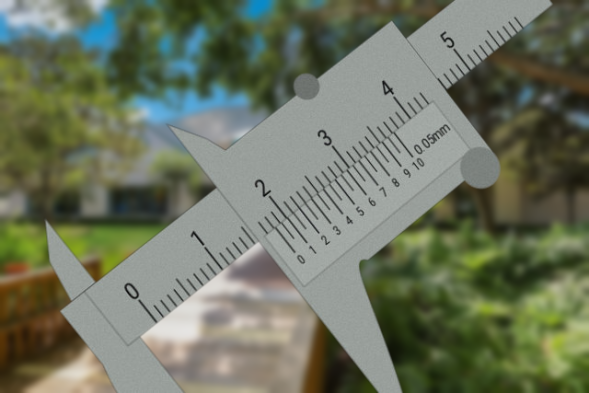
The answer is {"value": 18.2, "unit": "mm"}
